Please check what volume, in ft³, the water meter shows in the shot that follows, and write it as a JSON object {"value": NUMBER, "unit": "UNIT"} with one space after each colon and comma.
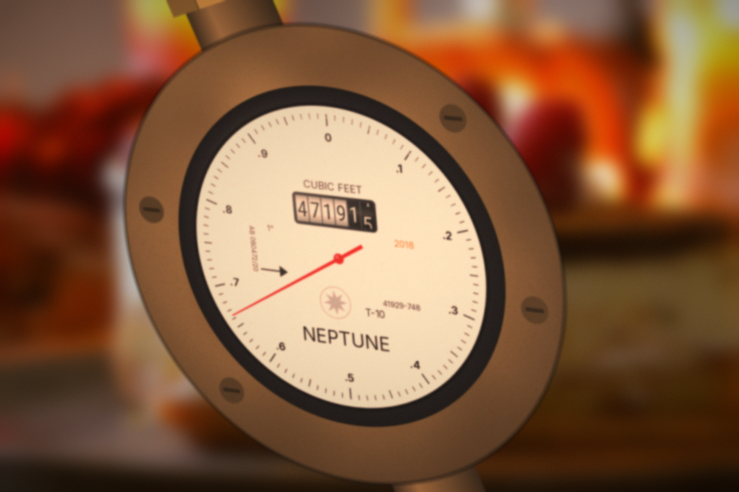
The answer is {"value": 471914.66, "unit": "ft³"}
